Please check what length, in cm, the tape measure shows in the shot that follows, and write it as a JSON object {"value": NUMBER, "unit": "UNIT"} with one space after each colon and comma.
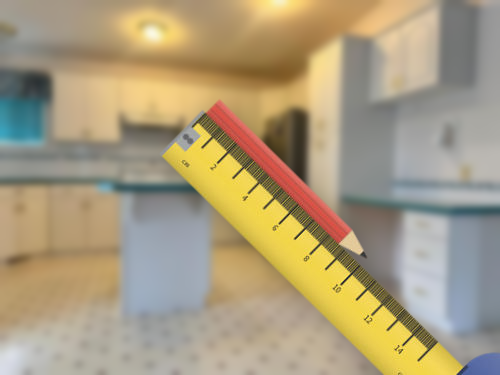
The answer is {"value": 10, "unit": "cm"}
